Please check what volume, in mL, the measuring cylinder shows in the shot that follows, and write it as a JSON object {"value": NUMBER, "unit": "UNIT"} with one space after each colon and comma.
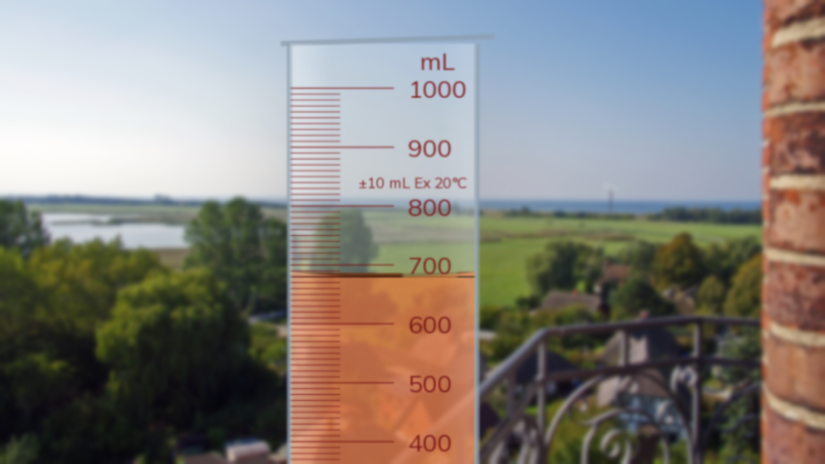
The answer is {"value": 680, "unit": "mL"}
